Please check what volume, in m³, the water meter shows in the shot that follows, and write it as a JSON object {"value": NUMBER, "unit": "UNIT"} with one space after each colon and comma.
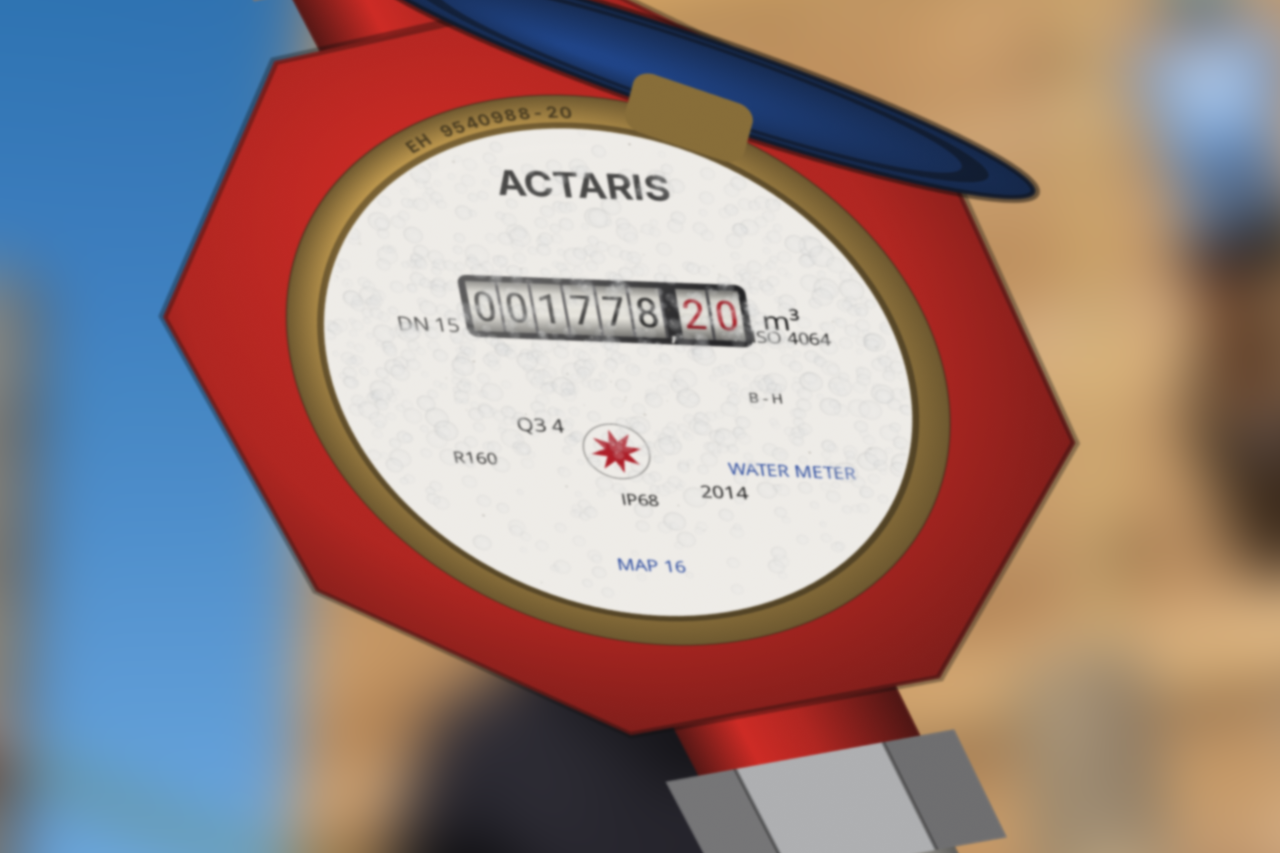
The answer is {"value": 1778.20, "unit": "m³"}
